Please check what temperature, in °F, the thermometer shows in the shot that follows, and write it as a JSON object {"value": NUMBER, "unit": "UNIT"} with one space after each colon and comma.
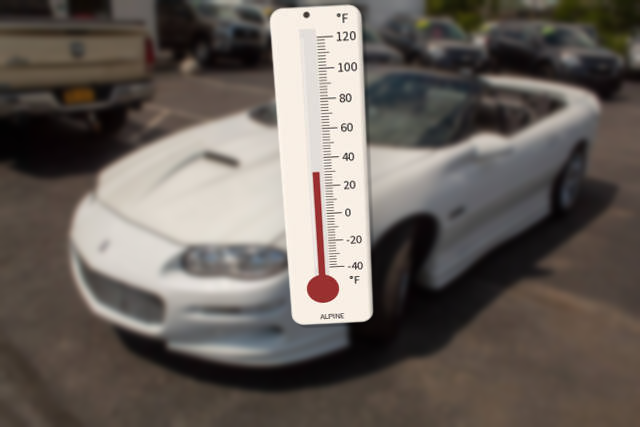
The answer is {"value": 30, "unit": "°F"}
